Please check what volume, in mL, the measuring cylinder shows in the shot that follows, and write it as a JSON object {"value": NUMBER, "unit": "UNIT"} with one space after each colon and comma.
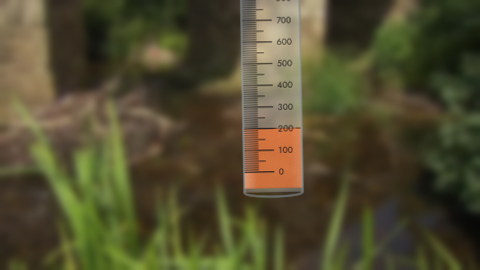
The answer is {"value": 200, "unit": "mL"}
